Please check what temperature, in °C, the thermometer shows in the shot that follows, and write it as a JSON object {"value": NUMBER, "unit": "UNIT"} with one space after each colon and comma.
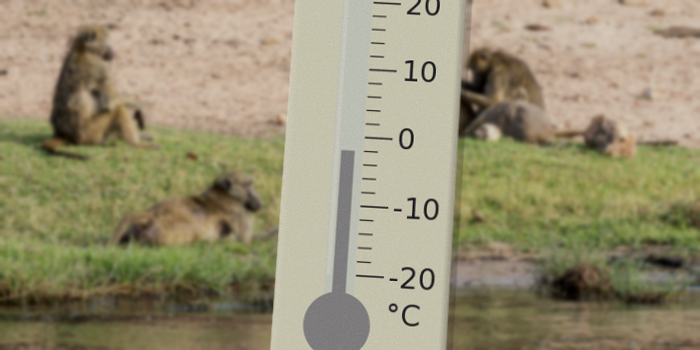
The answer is {"value": -2, "unit": "°C"}
